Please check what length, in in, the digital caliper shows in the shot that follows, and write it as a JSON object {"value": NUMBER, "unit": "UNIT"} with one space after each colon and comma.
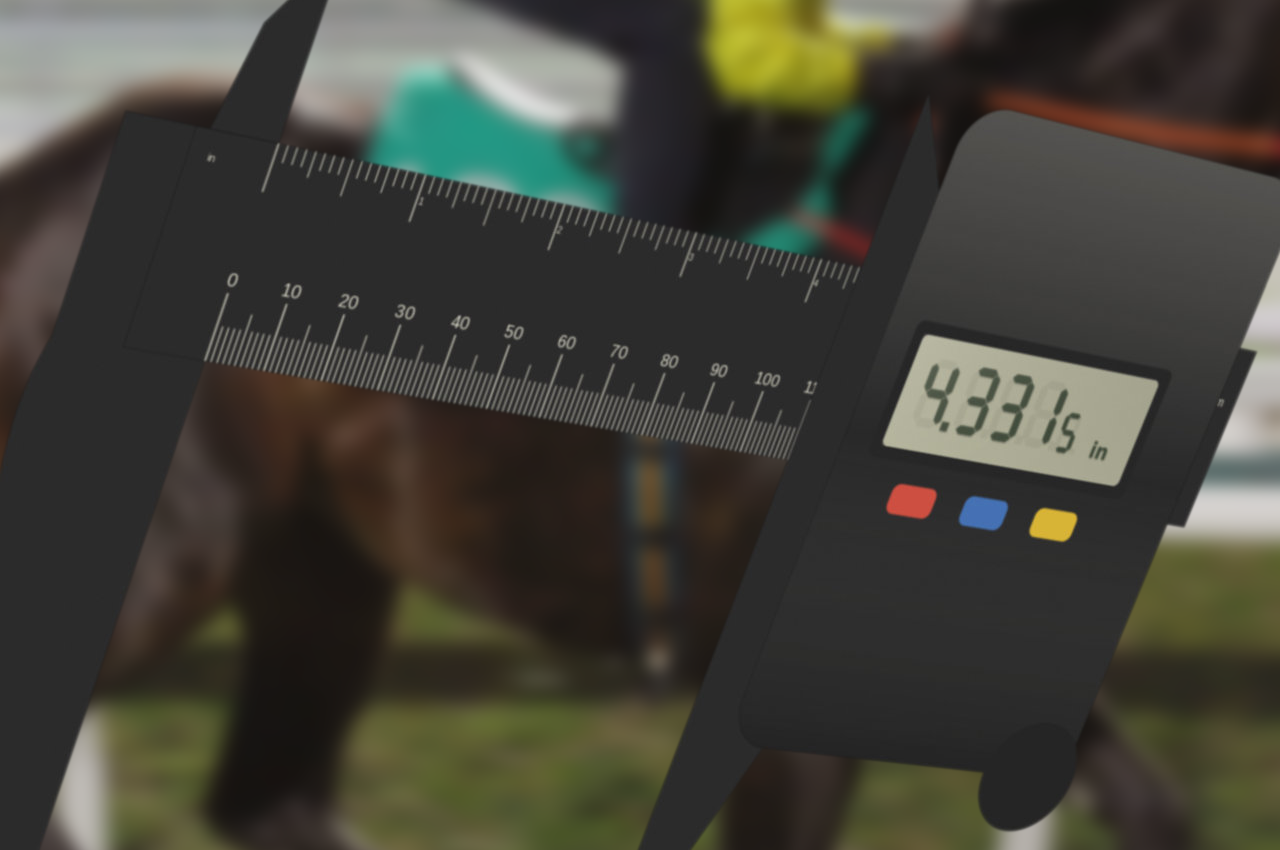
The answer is {"value": 4.3315, "unit": "in"}
